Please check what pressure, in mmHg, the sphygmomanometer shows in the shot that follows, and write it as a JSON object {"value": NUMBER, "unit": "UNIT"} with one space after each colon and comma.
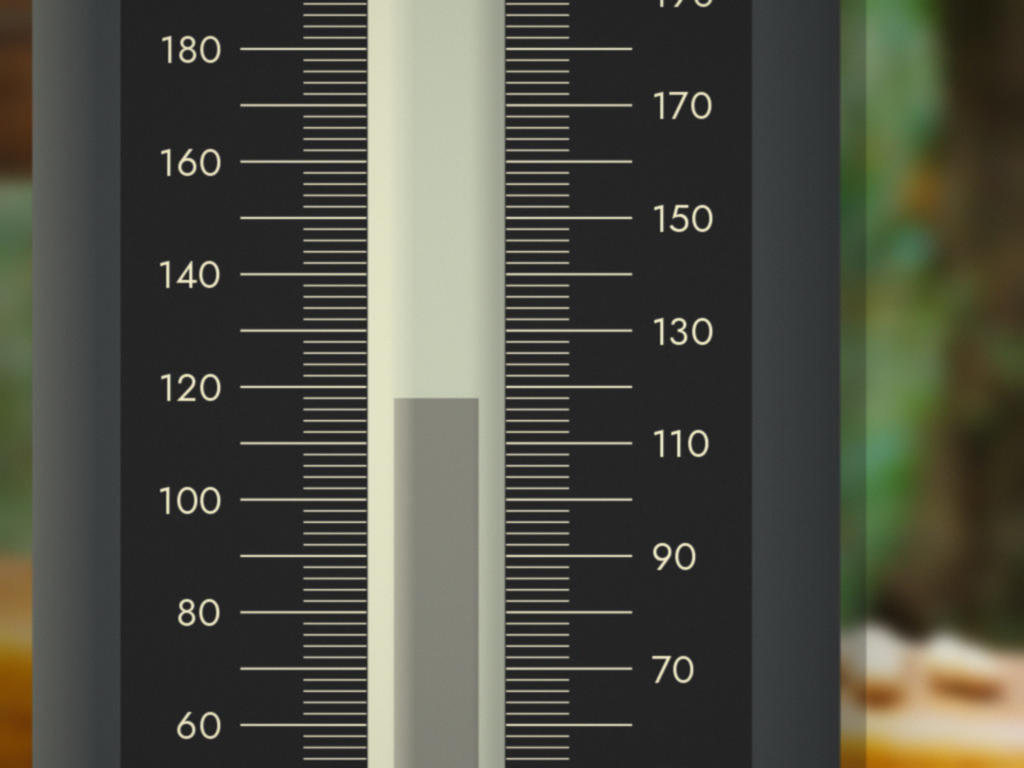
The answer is {"value": 118, "unit": "mmHg"}
